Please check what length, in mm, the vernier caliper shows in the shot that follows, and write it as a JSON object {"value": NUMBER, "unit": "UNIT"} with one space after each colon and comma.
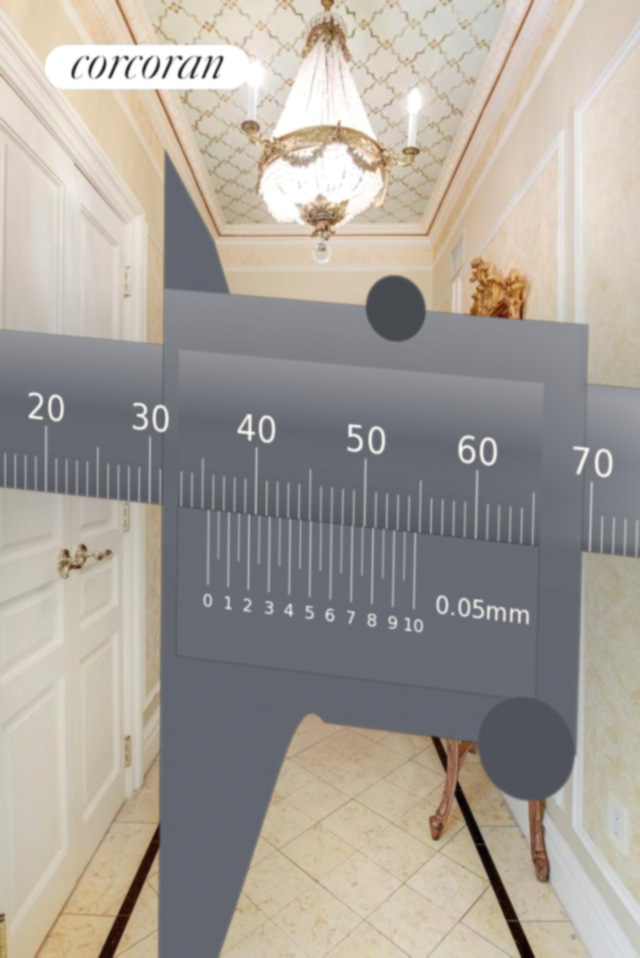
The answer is {"value": 35.6, "unit": "mm"}
